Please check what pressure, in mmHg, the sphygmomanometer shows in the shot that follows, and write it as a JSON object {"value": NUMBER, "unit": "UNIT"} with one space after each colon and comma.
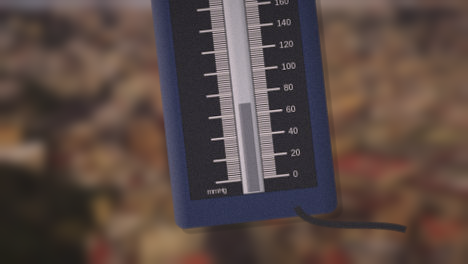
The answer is {"value": 70, "unit": "mmHg"}
